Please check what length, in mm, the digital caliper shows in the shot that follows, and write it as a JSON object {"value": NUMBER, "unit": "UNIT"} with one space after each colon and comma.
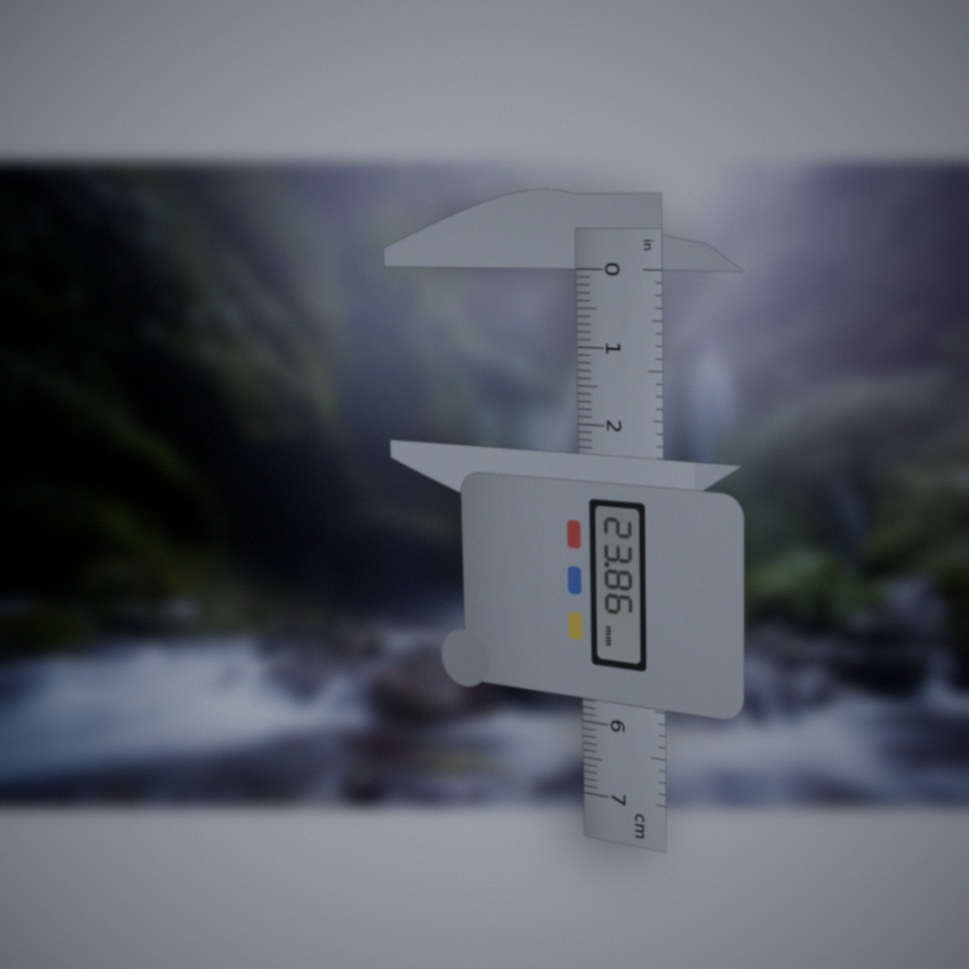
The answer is {"value": 23.86, "unit": "mm"}
